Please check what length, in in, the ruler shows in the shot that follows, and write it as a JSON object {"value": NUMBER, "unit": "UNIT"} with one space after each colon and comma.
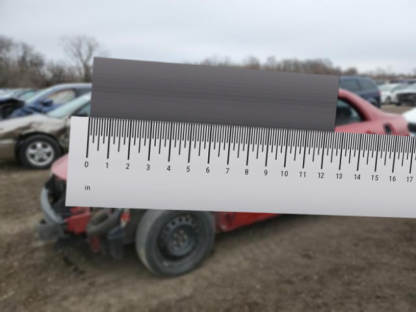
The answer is {"value": 12.5, "unit": "in"}
